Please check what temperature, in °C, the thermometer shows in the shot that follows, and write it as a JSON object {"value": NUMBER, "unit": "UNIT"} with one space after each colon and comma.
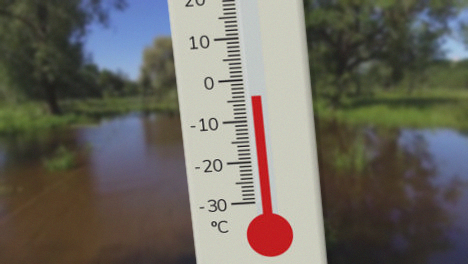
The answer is {"value": -4, "unit": "°C"}
